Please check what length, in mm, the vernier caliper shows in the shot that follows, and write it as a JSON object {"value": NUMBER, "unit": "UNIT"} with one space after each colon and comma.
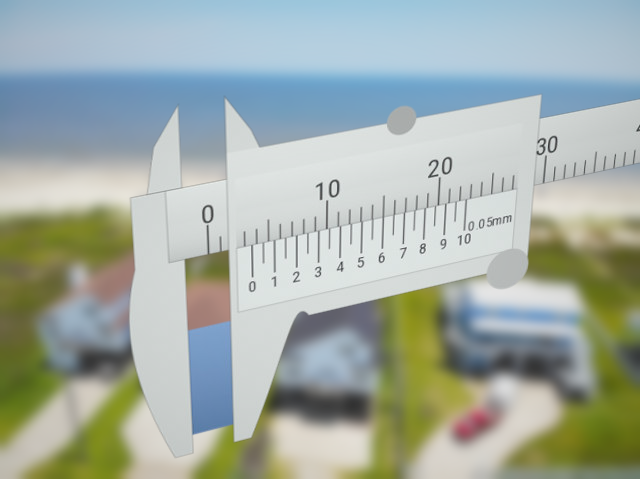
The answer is {"value": 3.6, "unit": "mm"}
